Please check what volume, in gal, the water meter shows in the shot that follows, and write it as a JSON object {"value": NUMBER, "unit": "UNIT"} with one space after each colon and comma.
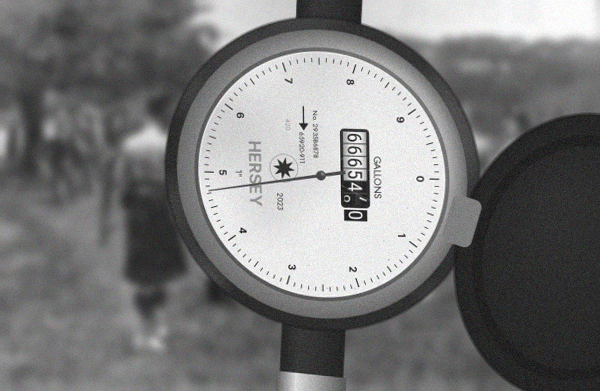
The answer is {"value": 6665474.7, "unit": "gal"}
